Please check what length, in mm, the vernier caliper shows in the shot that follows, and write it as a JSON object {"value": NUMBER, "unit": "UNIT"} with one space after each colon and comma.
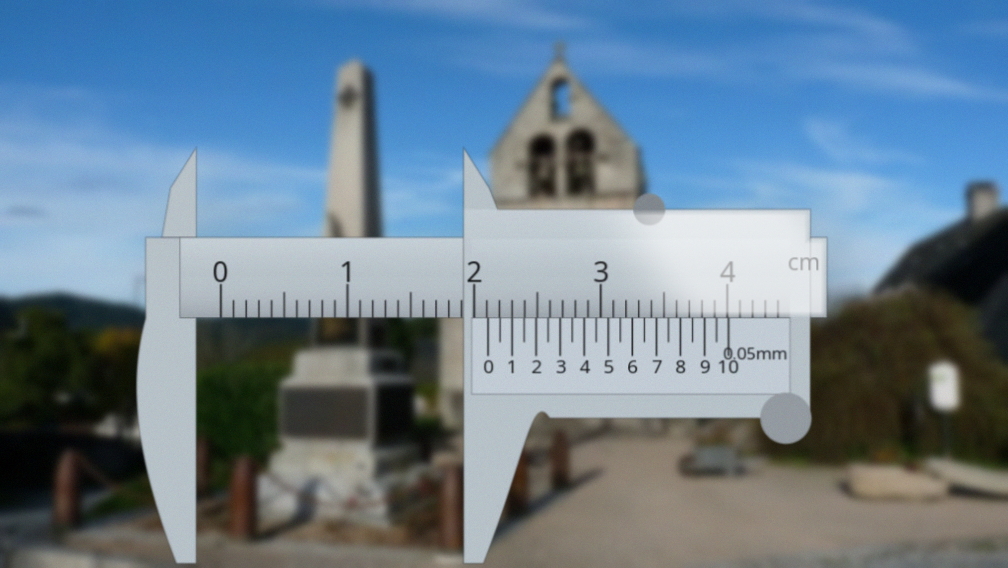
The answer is {"value": 21.1, "unit": "mm"}
